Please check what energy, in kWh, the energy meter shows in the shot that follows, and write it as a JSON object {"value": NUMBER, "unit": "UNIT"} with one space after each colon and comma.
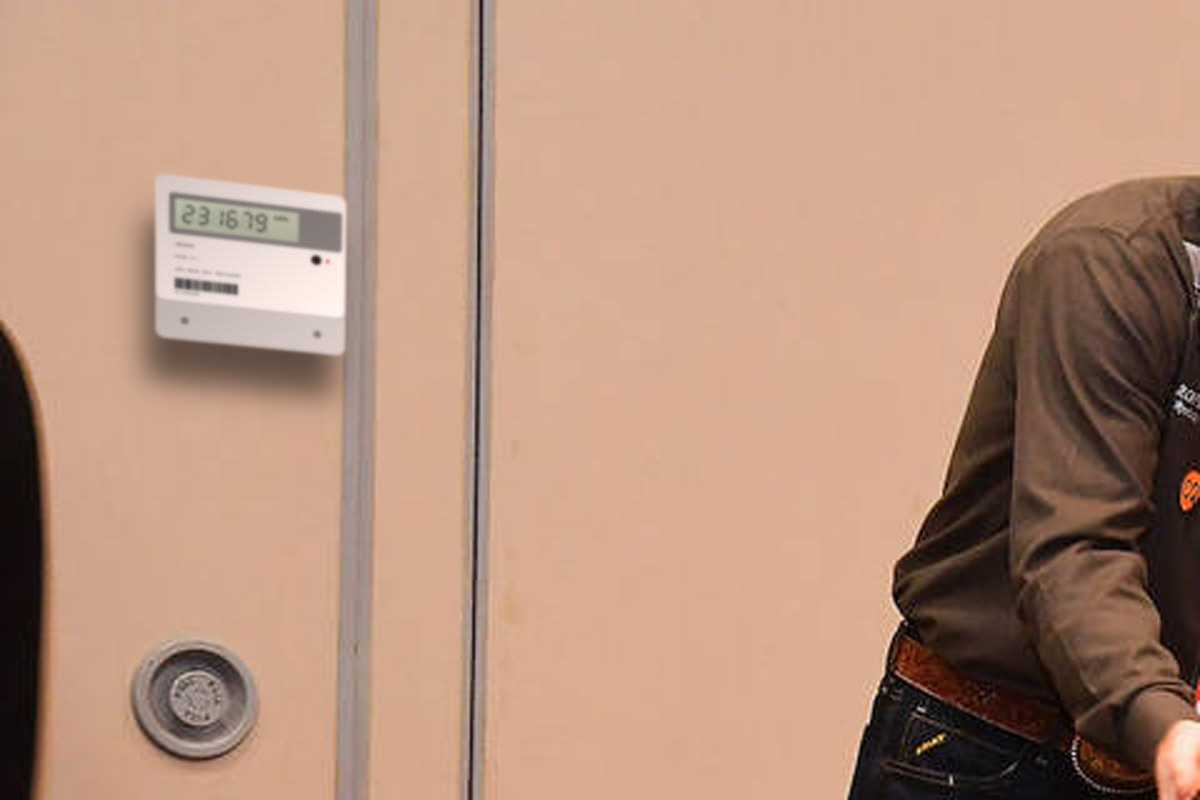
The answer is {"value": 231679, "unit": "kWh"}
